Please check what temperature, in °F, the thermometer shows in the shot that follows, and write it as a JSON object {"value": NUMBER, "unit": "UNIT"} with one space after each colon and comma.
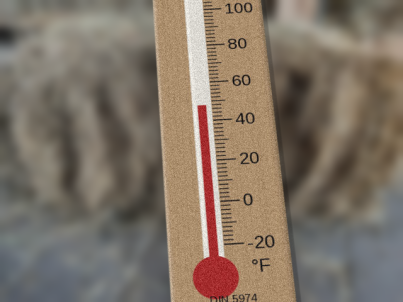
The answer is {"value": 48, "unit": "°F"}
